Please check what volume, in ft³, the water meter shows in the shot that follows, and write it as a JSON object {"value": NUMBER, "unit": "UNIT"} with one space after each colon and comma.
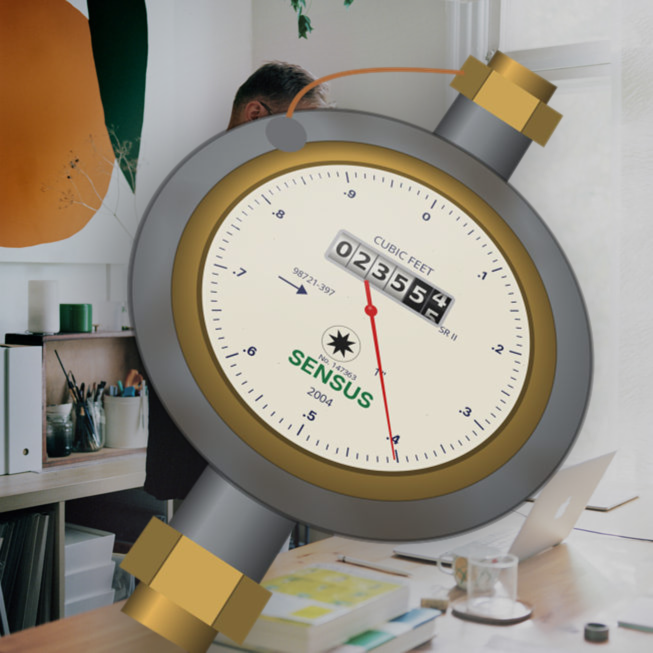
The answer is {"value": 23554.40, "unit": "ft³"}
